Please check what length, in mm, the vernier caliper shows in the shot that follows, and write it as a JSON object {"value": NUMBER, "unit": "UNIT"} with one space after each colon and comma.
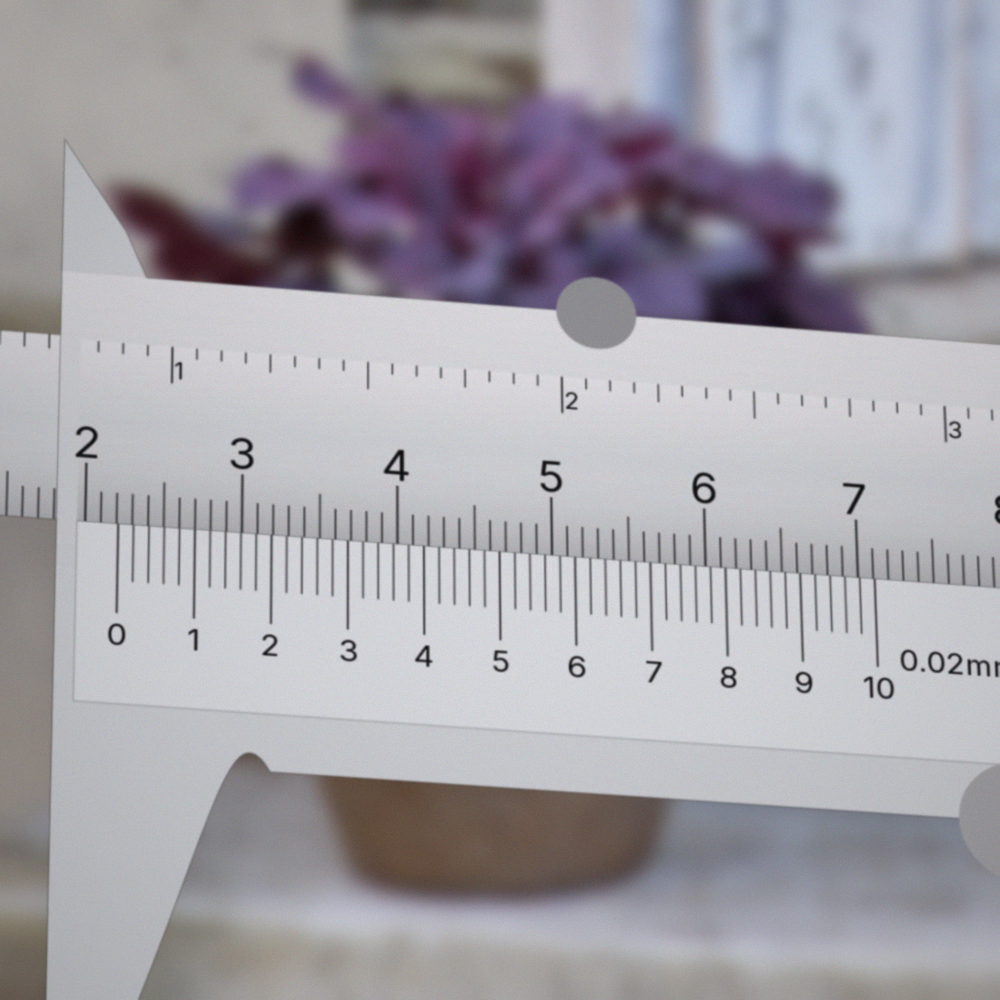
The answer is {"value": 22.1, "unit": "mm"}
